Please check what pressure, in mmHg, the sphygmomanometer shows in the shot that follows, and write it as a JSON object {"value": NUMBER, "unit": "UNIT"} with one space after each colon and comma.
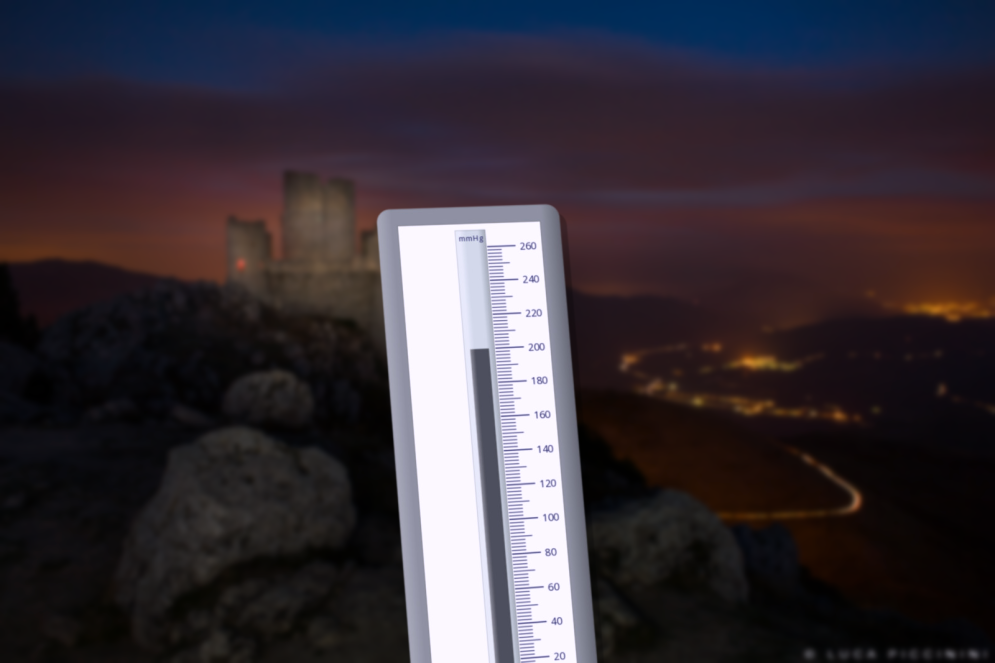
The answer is {"value": 200, "unit": "mmHg"}
